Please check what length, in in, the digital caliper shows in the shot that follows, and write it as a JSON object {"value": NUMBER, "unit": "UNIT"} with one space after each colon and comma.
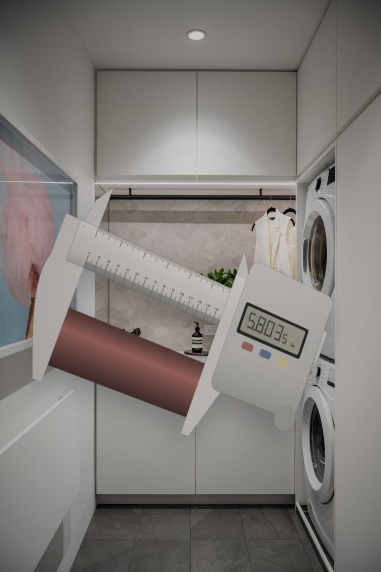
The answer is {"value": 5.8035, "unit": "in"}
